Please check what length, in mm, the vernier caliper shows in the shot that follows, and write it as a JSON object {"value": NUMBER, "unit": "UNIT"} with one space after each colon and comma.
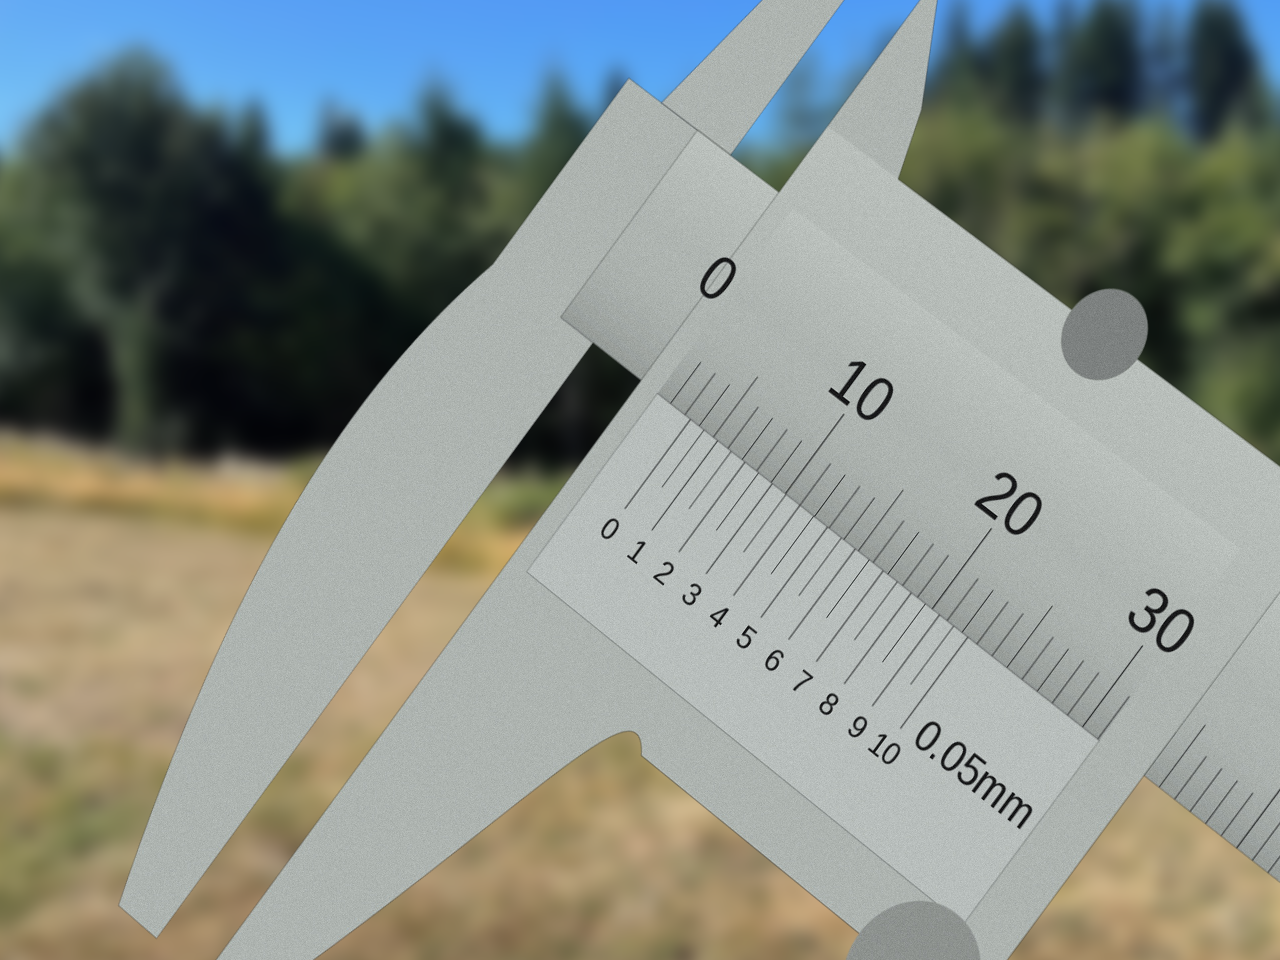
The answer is {"value": 3.4, "unit": "mm"}
